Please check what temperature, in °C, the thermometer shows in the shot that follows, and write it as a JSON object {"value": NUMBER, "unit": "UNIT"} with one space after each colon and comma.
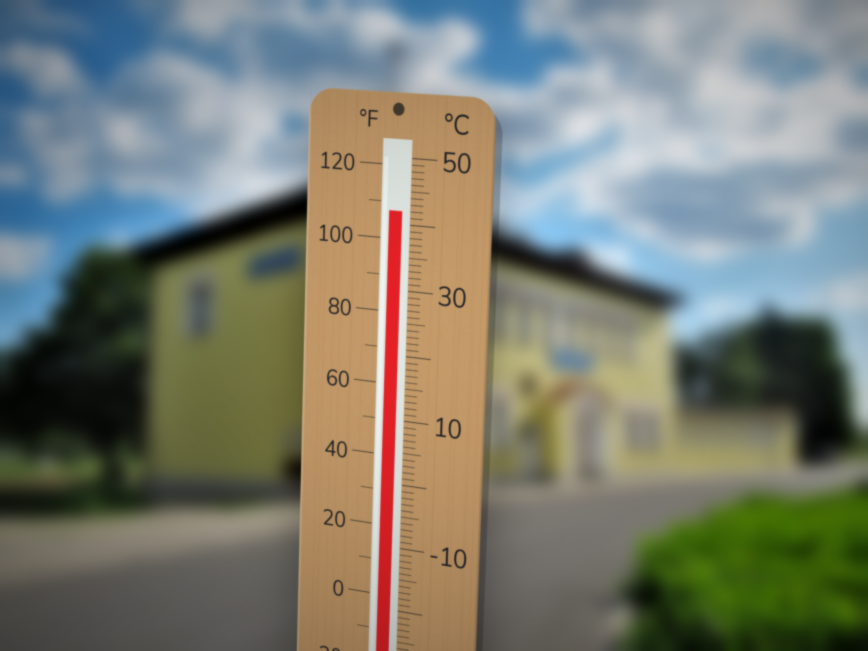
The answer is {"value": 42, "unit": "°C"}
